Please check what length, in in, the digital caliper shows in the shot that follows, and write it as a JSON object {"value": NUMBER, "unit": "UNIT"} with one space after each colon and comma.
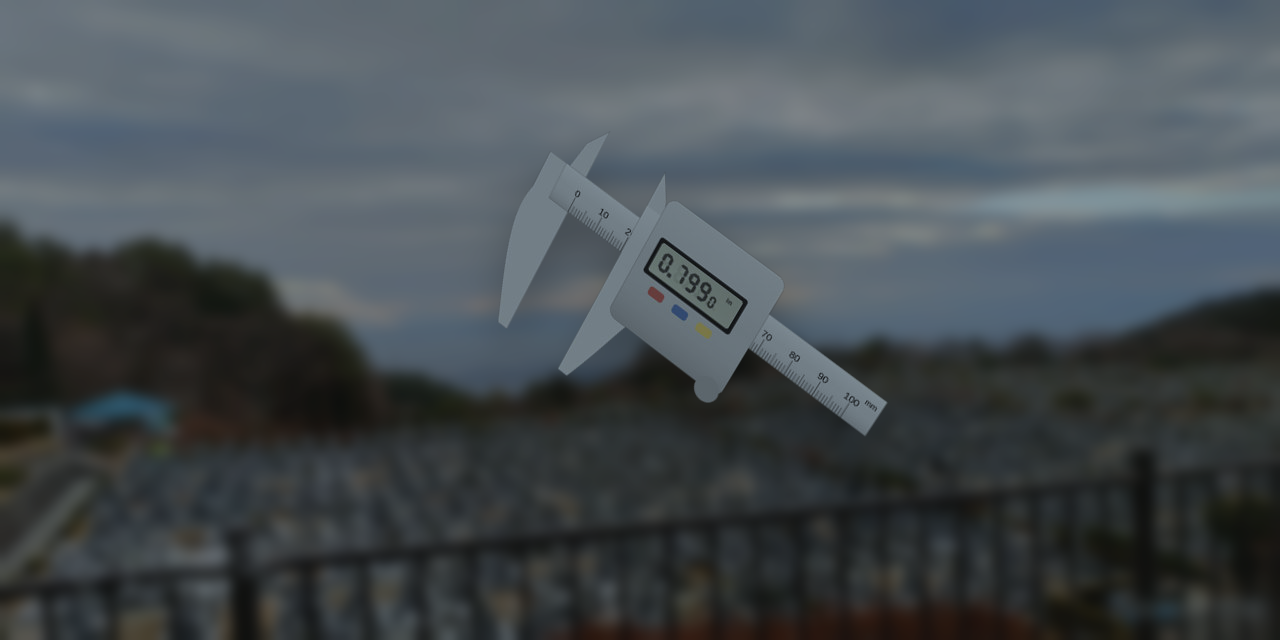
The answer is {"value": 0.7990, "unit": "in"}
